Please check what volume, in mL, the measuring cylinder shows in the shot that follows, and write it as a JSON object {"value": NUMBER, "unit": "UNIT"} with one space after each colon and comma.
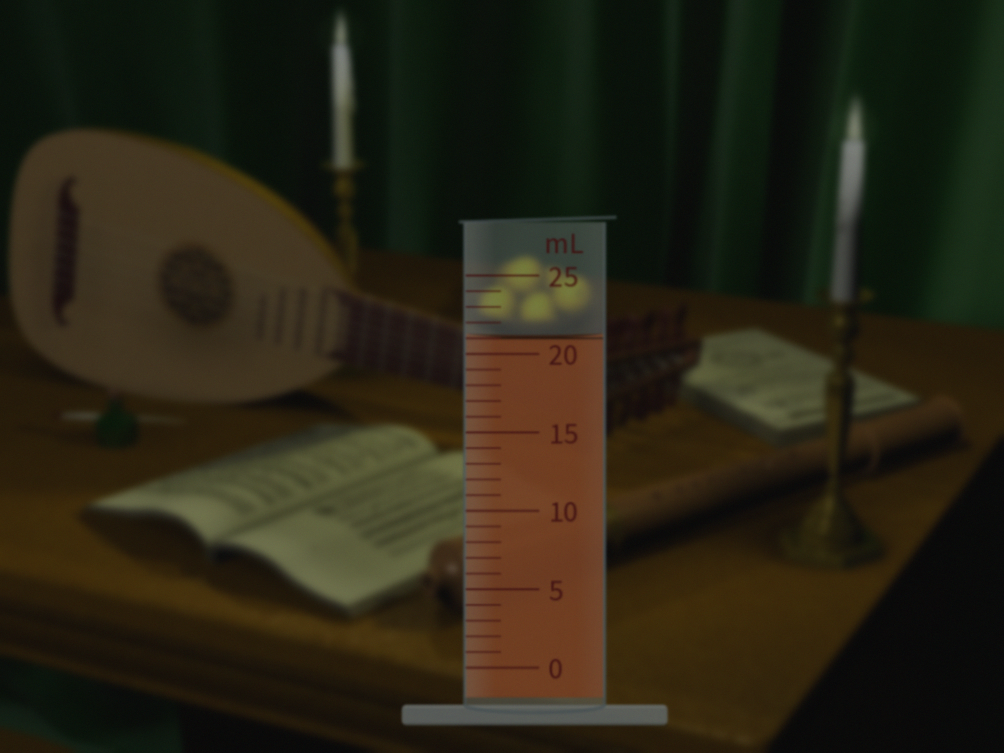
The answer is {"value": 21, "unit": "mL"}
